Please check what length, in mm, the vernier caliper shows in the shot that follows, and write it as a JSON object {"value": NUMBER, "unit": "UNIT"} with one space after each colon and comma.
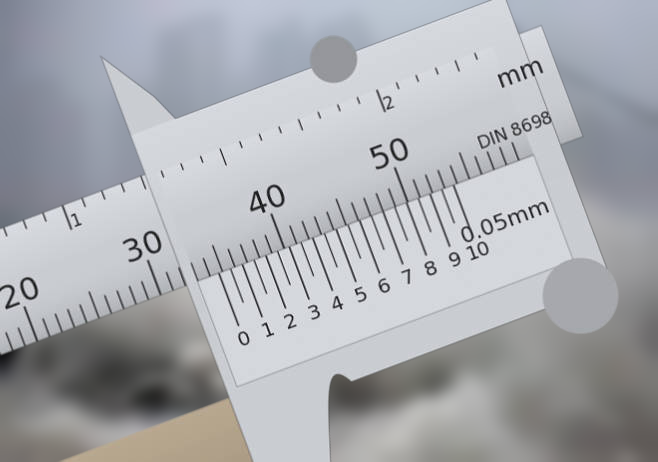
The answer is {"value": 34.7, "unit": "mm"}
